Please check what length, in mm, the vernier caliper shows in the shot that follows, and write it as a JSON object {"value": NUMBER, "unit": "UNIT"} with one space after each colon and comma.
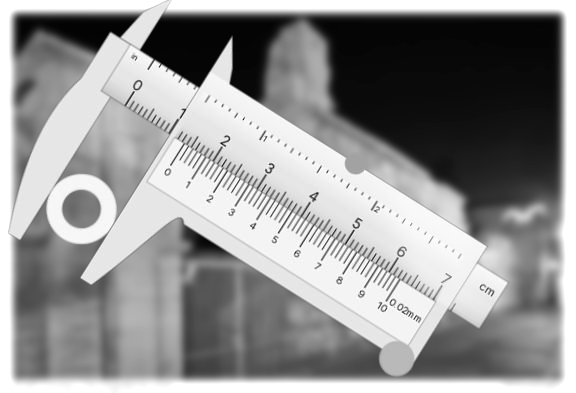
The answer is {"value": 13.5, "unit": "mm"}
